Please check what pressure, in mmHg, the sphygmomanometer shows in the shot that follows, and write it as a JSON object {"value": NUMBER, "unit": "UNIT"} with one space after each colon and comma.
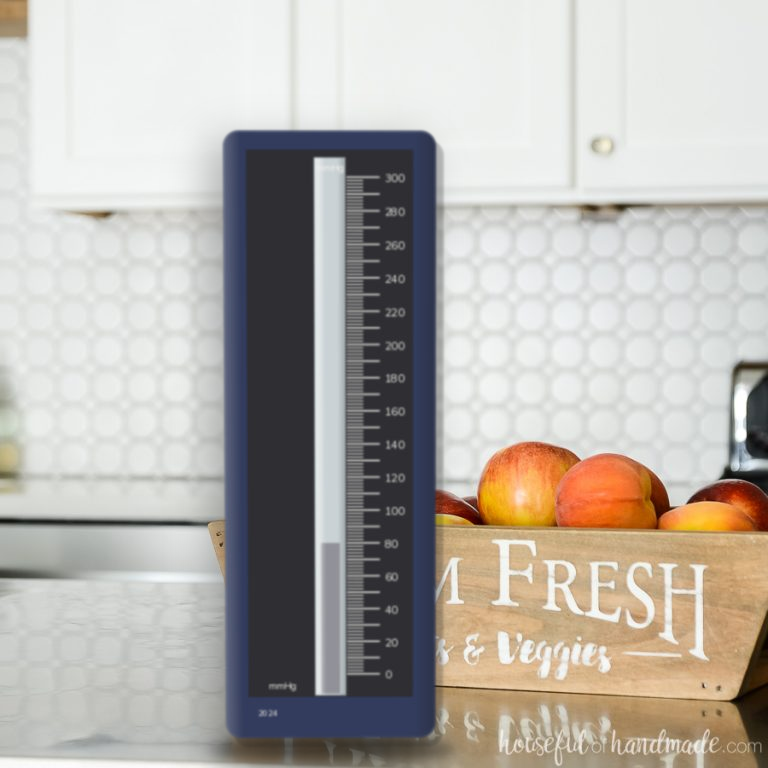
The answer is {"value": 80, "unit": "mmHg"}
